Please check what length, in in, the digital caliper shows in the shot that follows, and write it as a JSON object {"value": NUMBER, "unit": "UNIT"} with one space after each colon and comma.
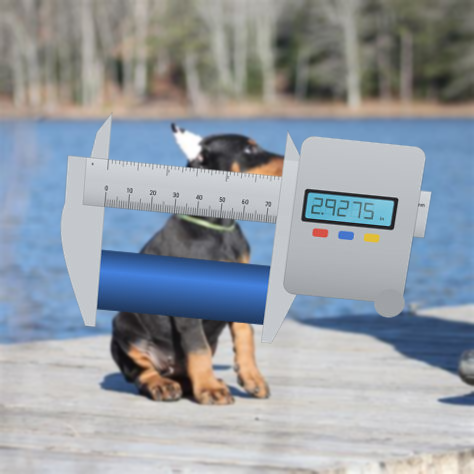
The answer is {"value": 2.9275, "unit": "in"}
